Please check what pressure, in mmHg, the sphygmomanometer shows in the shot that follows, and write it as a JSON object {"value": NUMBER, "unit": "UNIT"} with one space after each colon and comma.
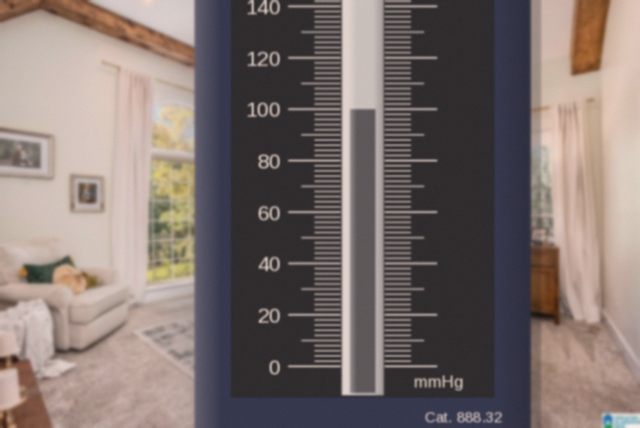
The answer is {"value": 100, "unit": "mmHg"}
